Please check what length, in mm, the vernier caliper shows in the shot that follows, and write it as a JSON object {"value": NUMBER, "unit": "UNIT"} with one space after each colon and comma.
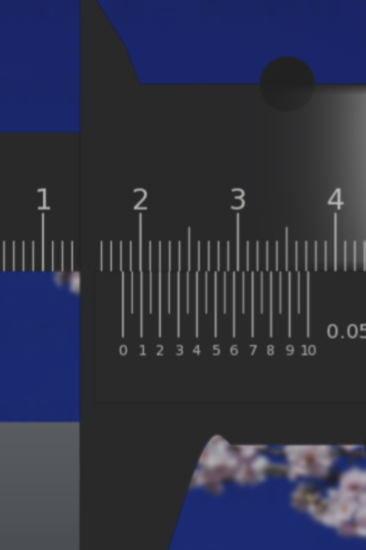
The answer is {"value": 18.2, "unit": "mm"}
